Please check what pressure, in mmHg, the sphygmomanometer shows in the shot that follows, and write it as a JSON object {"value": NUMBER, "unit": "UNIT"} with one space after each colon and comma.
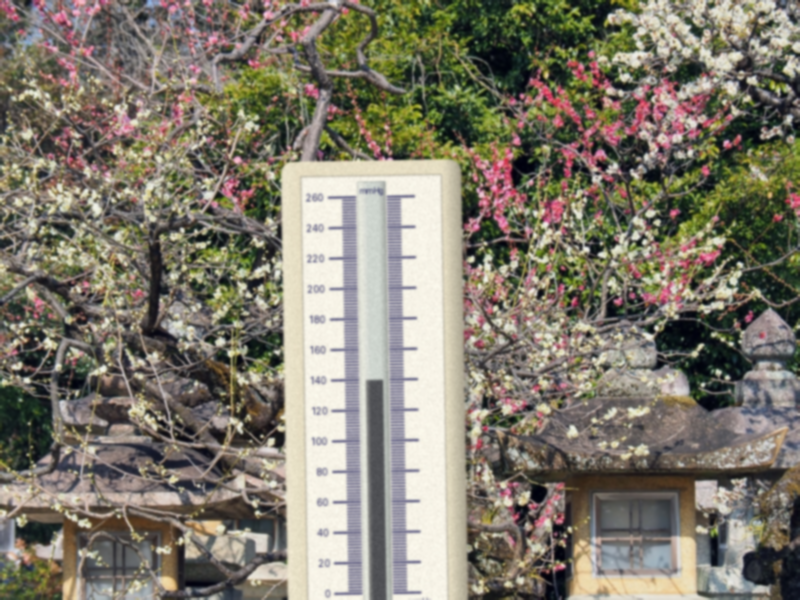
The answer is {"value": 140, "unit": "mmHg"}
